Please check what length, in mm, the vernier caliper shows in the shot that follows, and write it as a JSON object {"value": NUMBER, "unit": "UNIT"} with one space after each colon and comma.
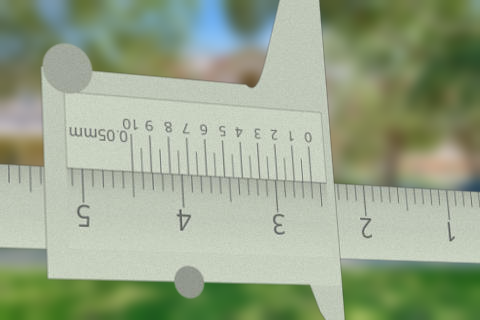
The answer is {"value": 26.0, "unit": "mm"}
